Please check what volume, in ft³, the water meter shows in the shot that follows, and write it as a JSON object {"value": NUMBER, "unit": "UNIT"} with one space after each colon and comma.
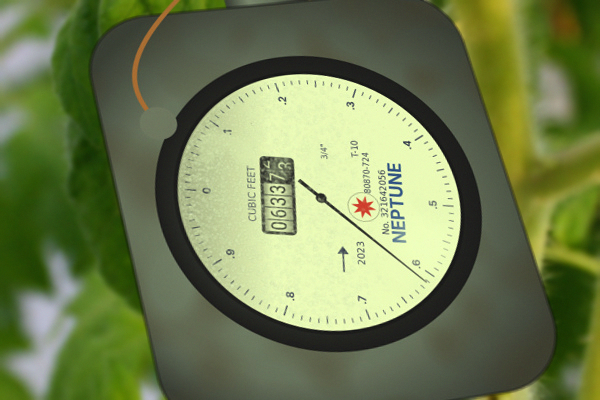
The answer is {"value": 63372.61, "unit": "ft³"}
